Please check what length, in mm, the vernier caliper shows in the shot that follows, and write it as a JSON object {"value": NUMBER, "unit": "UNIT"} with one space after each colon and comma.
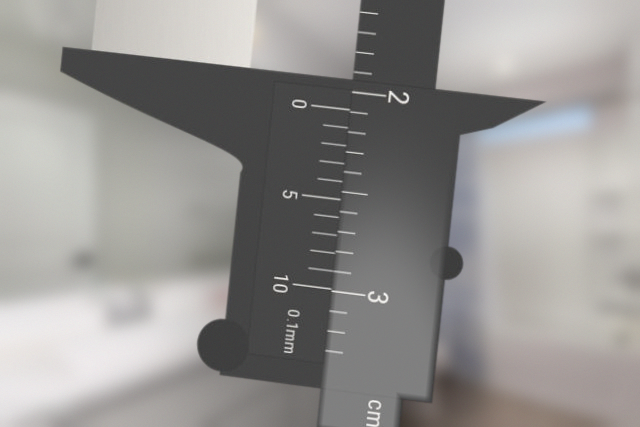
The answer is {"value": 20.9, "unit": "mm"}
